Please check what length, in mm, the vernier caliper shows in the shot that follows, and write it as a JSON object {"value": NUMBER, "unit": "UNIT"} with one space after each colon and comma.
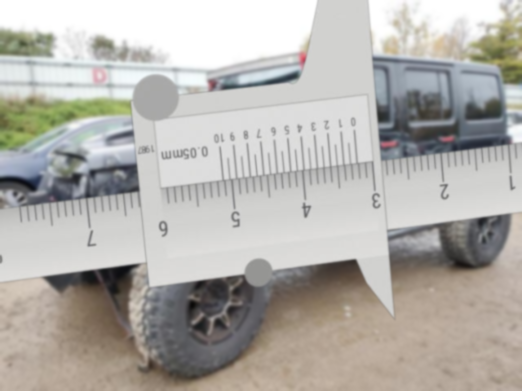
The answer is {"value": 32.2, "unit": "mm"}
